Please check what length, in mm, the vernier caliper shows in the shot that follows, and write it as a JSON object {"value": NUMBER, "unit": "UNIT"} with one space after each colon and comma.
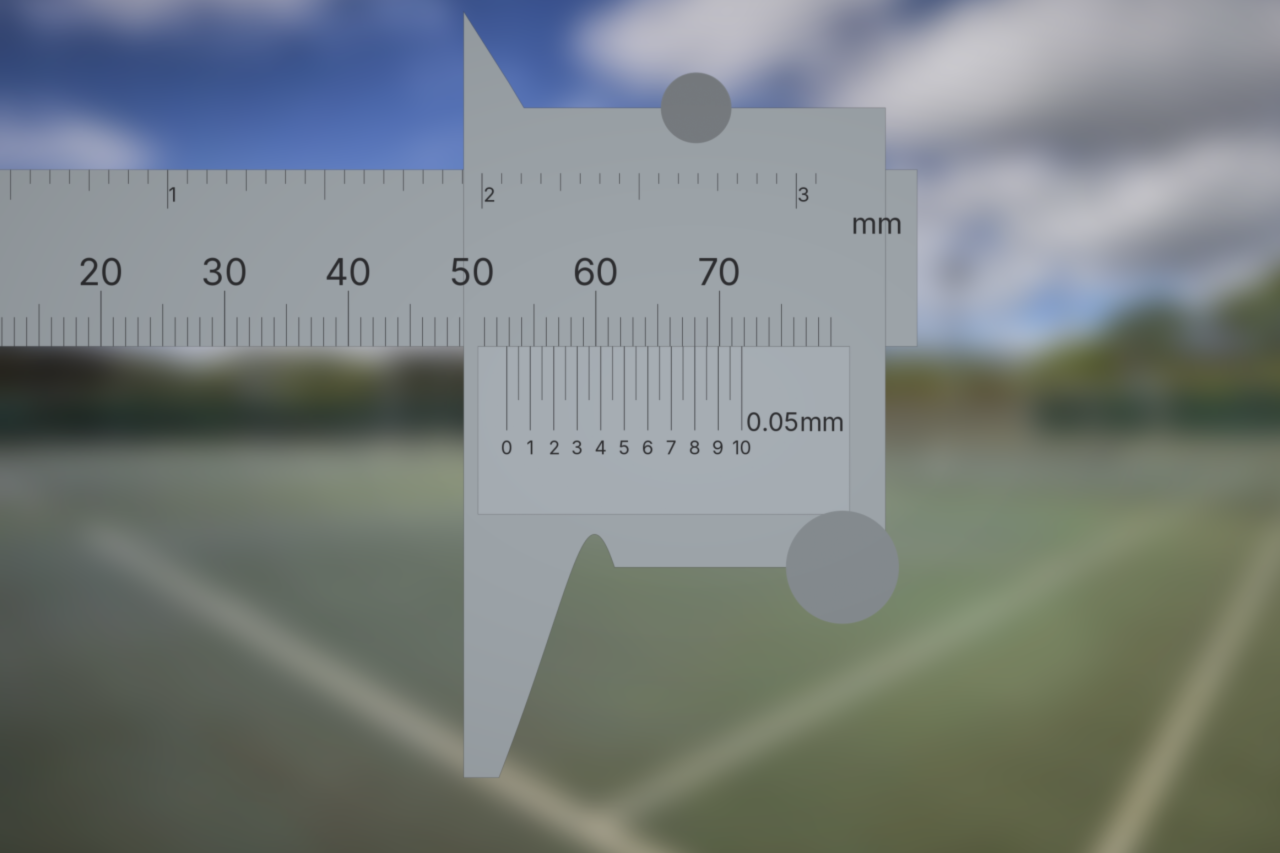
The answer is {"value": 52.8, "unit": "mm"}
